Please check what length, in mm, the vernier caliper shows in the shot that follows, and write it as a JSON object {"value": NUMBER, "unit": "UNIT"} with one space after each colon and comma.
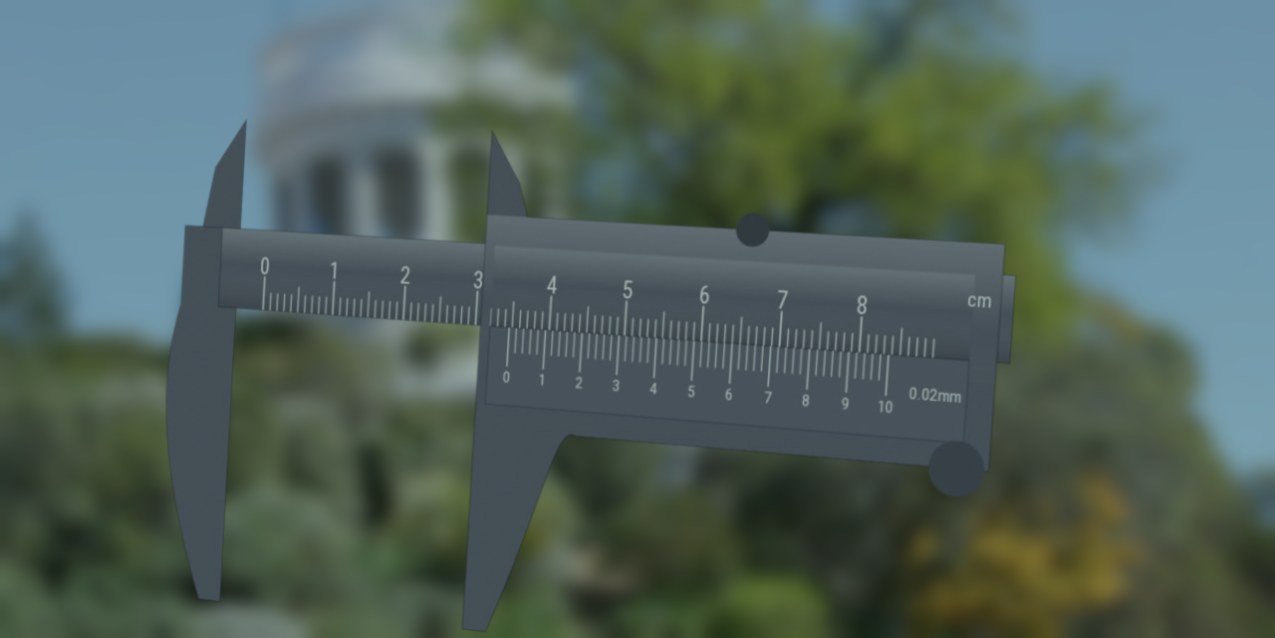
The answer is {"value": 34.6, "unit": "mm"}
